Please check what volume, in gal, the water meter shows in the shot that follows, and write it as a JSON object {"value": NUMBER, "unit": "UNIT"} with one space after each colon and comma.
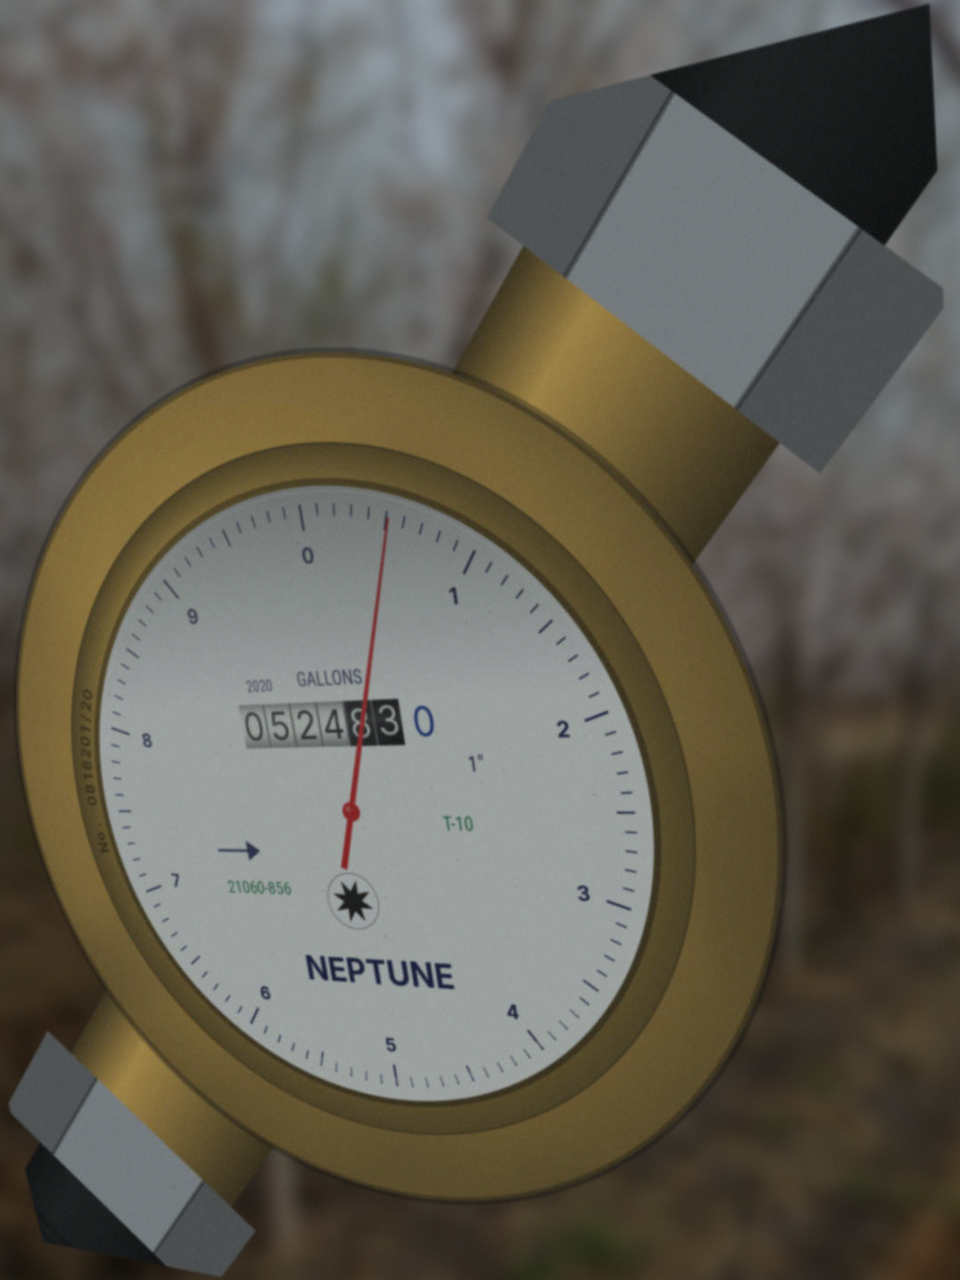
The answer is {"value": 524830.5, "unit": "gal"}
